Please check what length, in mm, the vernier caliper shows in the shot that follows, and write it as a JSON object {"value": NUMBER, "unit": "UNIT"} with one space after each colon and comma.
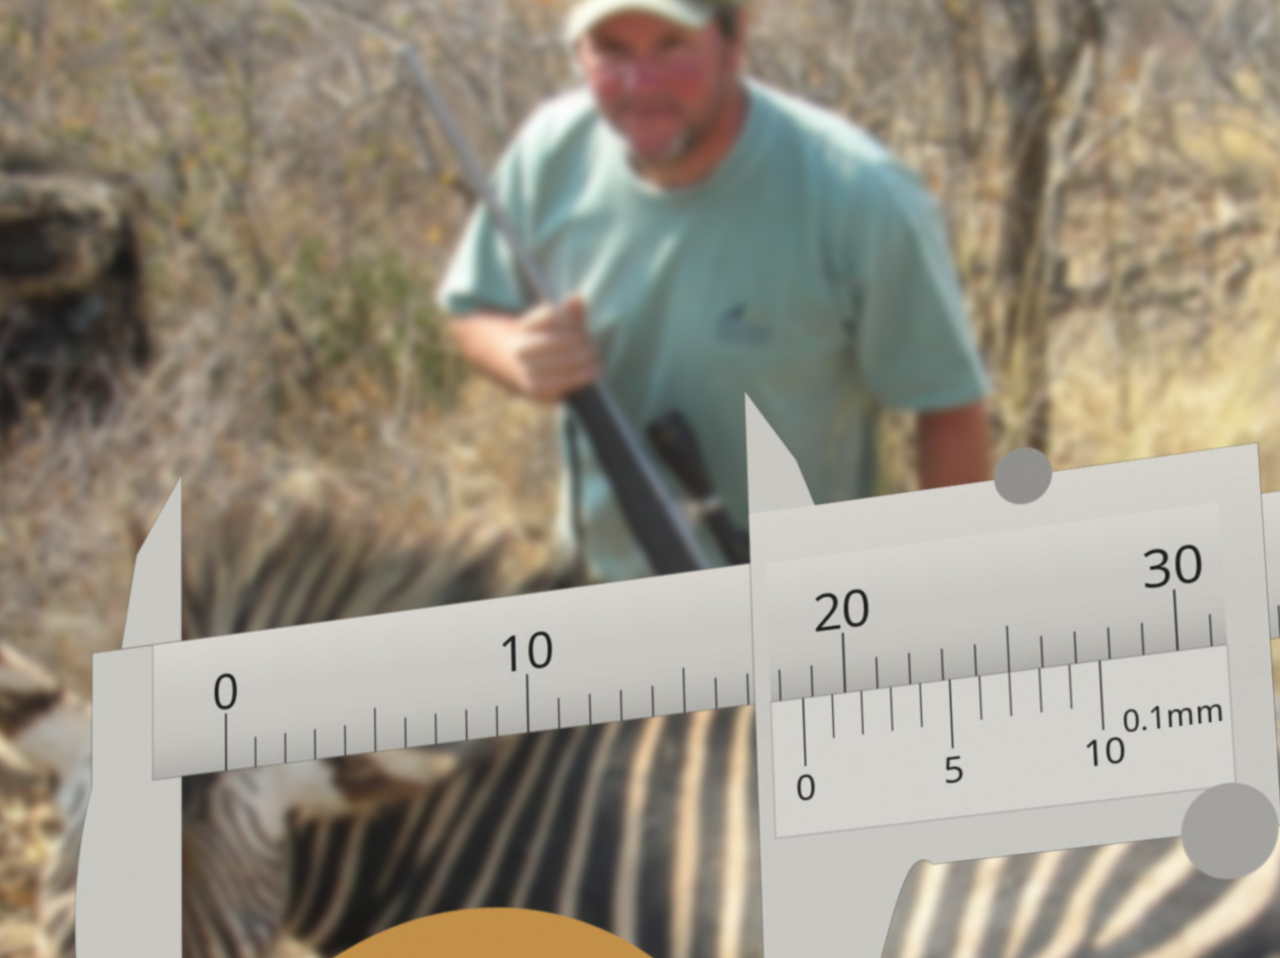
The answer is {"value": 18.7, "unit": "mm"}
